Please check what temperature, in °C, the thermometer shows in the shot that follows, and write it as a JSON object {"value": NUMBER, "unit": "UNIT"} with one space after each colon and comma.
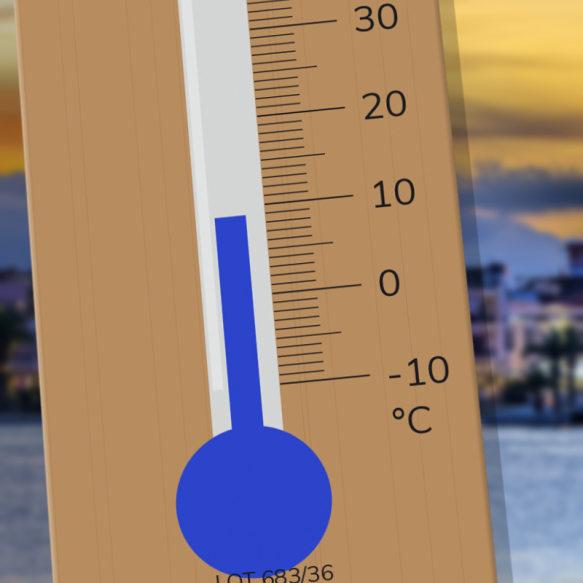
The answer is {"value": 9, "unit": "°C"}
